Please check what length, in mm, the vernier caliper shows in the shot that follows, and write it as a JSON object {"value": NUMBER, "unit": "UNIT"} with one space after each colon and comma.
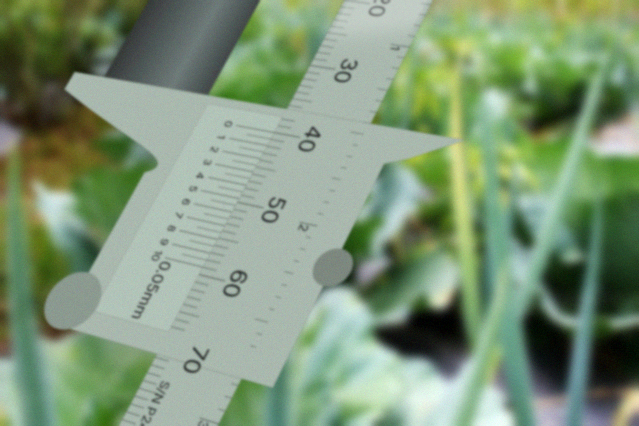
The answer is {"value": 40.0, "unit": "mm"}
